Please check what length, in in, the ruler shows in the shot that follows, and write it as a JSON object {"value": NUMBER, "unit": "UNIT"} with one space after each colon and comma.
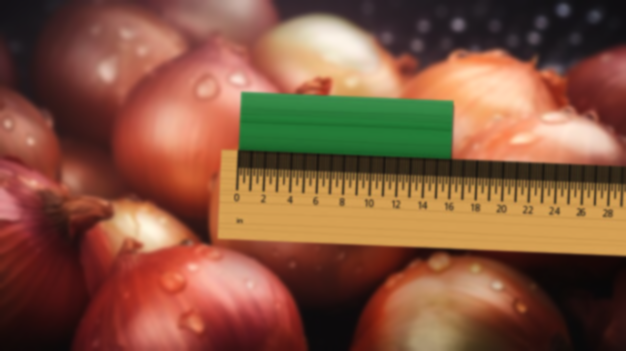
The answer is {"value": 16, "unit": "in"}
